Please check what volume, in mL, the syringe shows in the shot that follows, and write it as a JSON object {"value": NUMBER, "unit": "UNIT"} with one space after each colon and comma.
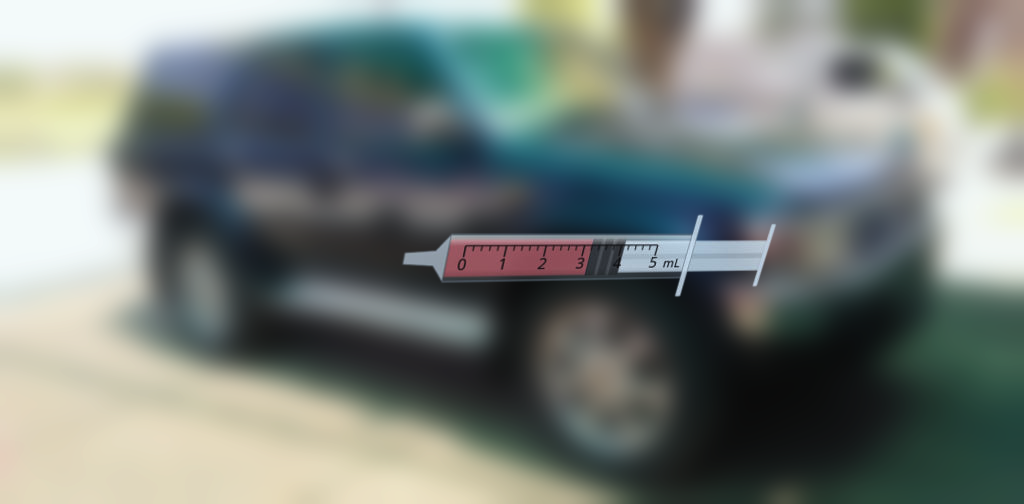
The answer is {"value": 3.2, "unit": "mL"}
